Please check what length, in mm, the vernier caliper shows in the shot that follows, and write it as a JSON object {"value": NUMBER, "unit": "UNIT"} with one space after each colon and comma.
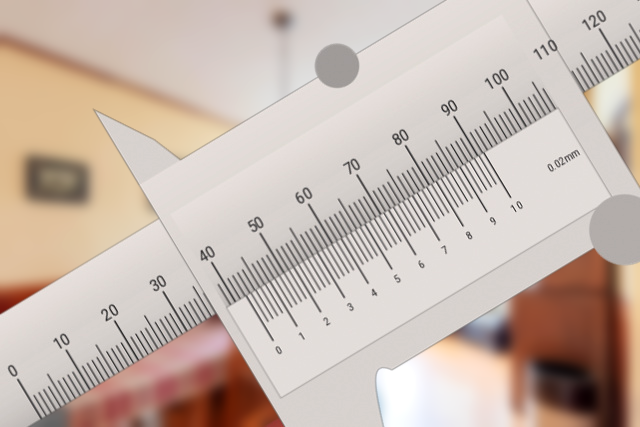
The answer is {"value": 42.2, "unit": "mm"}
